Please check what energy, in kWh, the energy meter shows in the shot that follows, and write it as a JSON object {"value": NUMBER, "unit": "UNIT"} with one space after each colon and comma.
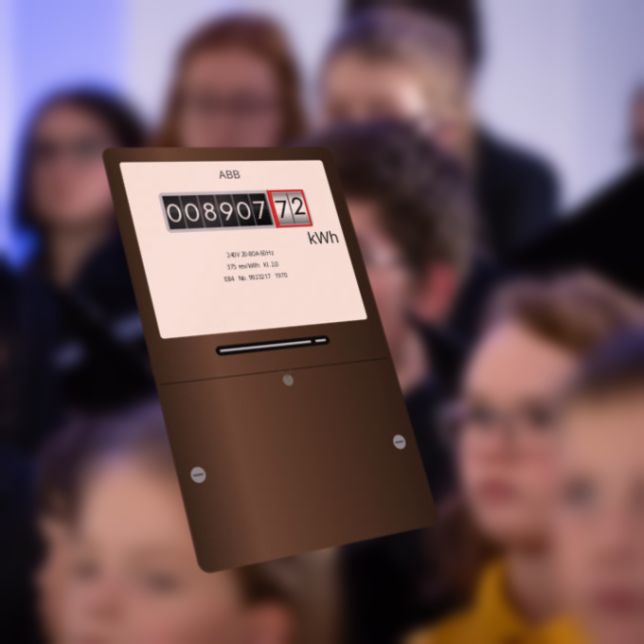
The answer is {"value": 8907.72, "unit": "kWh"}
